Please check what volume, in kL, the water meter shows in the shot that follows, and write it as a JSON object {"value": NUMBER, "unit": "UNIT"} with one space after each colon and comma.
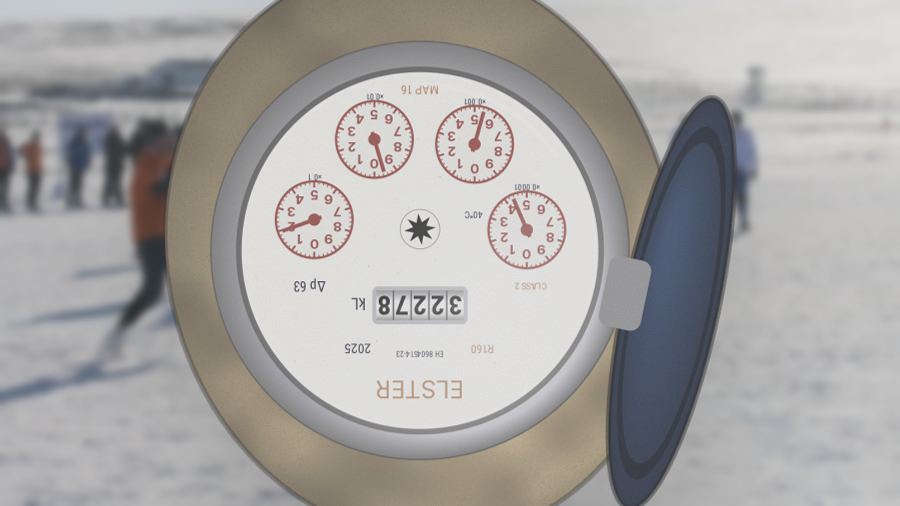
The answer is {"value": 32278.1954, "unit": "kL"}
